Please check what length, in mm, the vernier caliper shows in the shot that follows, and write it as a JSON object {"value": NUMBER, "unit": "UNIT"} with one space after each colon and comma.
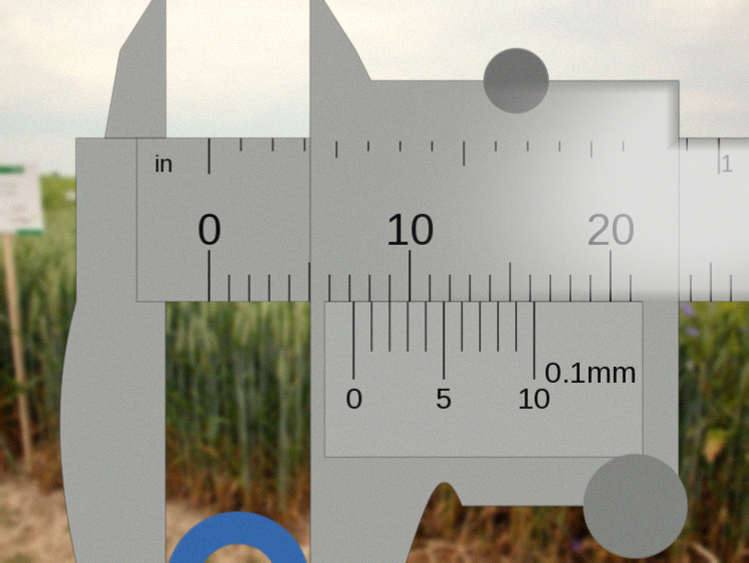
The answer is {"value": 7.2, "unit": "mm"}
